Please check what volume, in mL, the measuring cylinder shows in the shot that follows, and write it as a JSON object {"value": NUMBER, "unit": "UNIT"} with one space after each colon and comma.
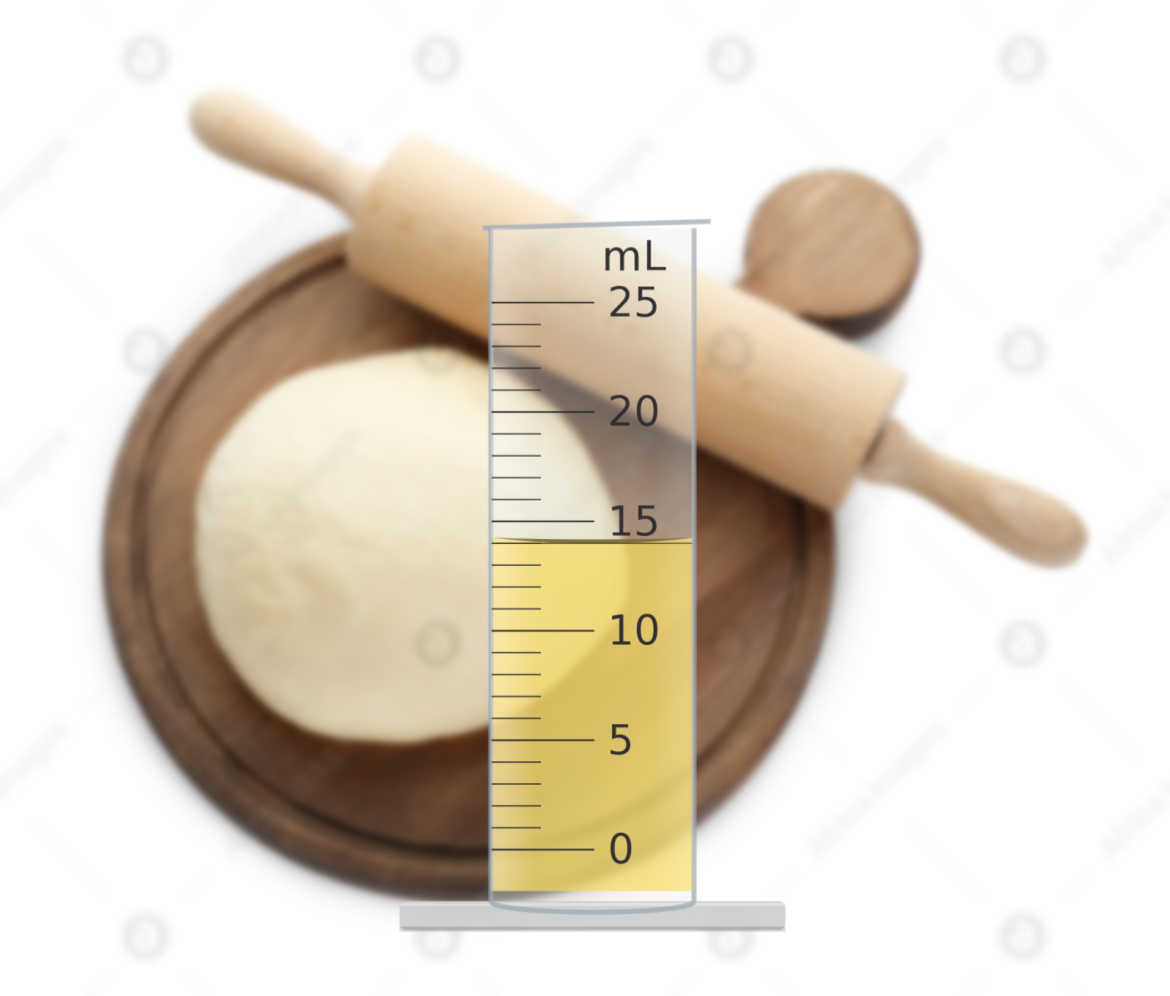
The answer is {"value": 14, "unit": "mL"}
